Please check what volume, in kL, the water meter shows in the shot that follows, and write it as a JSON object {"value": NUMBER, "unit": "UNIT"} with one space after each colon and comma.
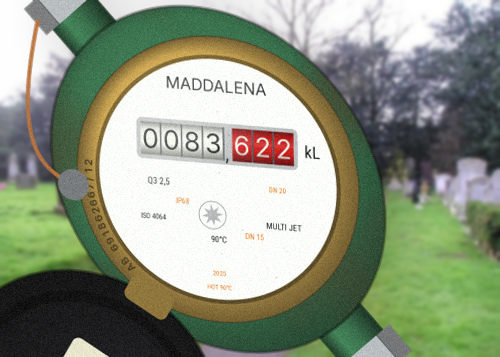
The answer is {"value": 83.622, "unit": "kL"}
